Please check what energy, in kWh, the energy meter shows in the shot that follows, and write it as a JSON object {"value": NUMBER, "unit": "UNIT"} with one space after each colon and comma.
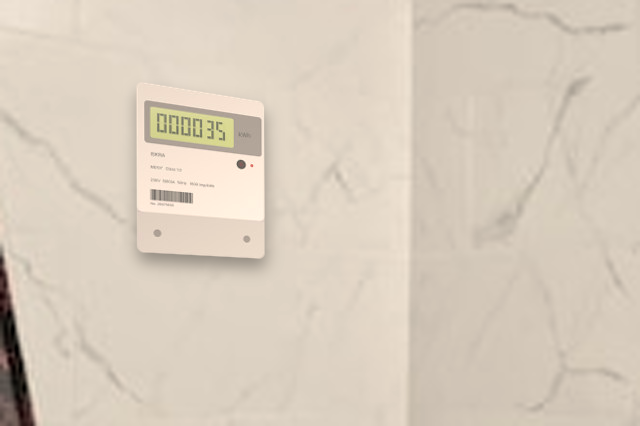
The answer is {"value": 35, "unit": "kWh"}
